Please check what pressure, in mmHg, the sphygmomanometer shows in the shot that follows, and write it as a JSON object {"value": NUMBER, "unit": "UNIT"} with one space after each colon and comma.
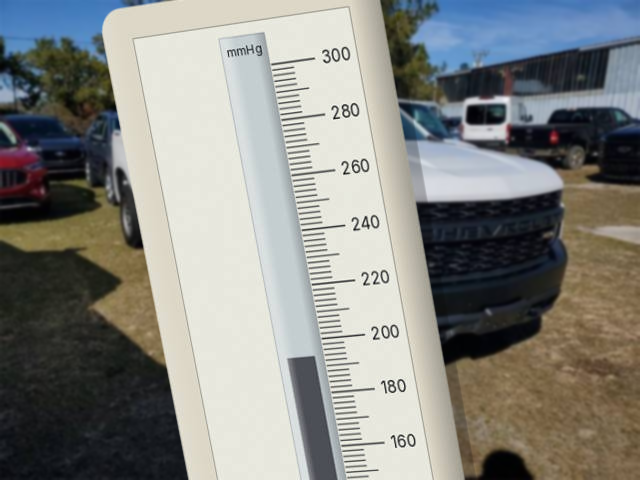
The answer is {"value": 194, "unit": "mmHg"}
